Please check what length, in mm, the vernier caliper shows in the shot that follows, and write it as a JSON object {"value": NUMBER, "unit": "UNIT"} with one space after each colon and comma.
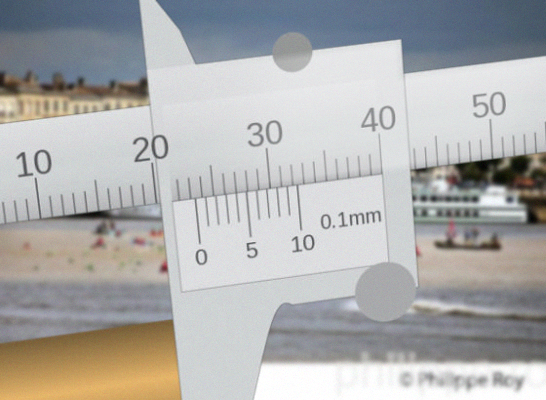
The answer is {"value": 23.4, "unit": "mm"}
